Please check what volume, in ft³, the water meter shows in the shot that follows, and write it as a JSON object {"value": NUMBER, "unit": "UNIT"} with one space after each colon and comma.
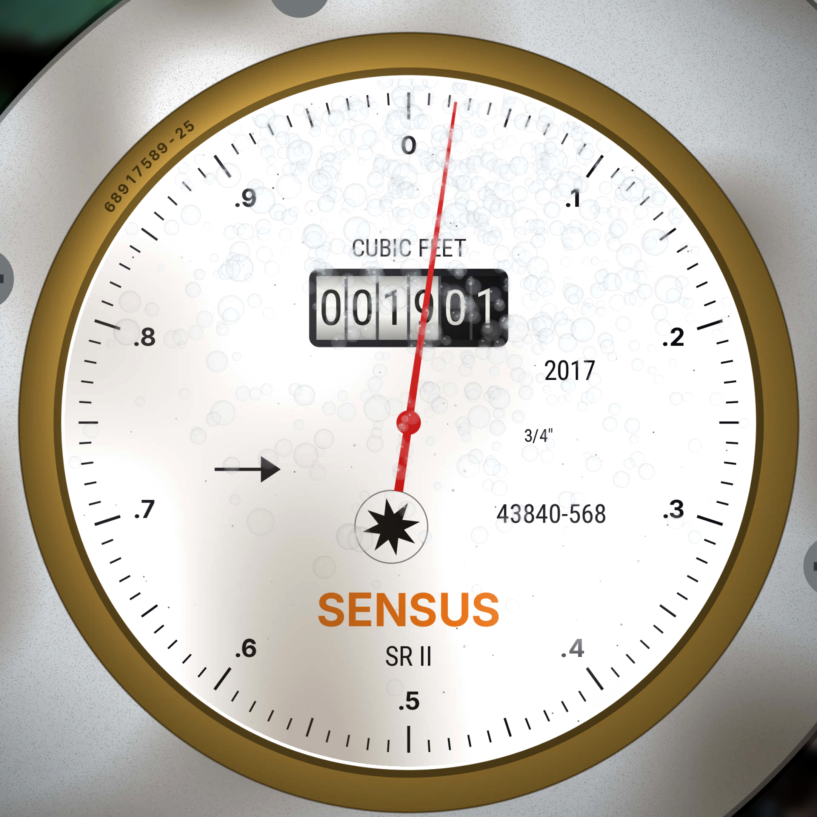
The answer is {"value": 1901.02, "unit": "ft³"}
